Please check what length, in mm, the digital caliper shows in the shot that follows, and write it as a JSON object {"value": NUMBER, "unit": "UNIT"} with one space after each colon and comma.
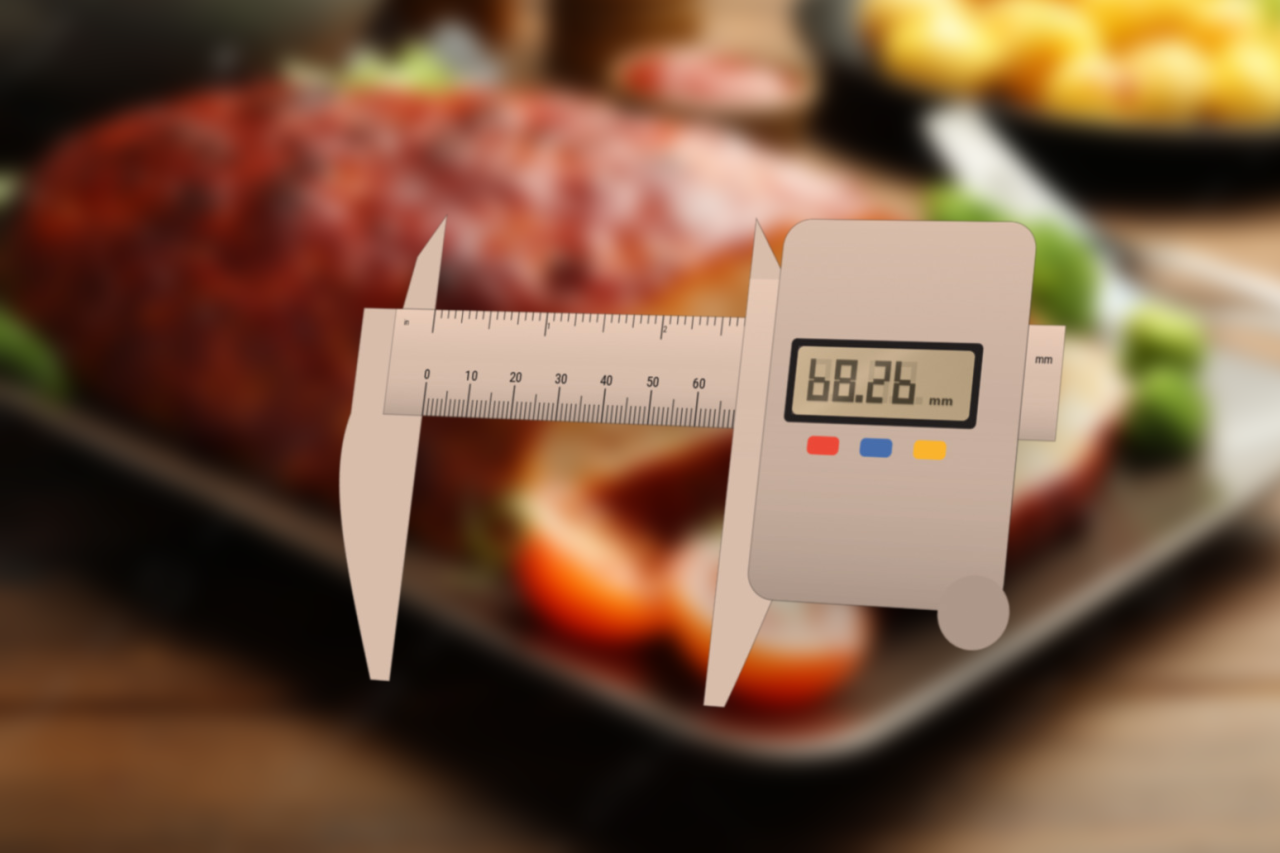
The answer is {"value": 68.26, "unit": "mm"}
